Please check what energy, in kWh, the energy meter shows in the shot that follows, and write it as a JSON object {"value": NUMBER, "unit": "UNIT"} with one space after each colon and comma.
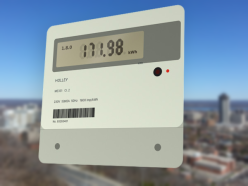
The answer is {"value": 171.98, "unit": "kWh"}
